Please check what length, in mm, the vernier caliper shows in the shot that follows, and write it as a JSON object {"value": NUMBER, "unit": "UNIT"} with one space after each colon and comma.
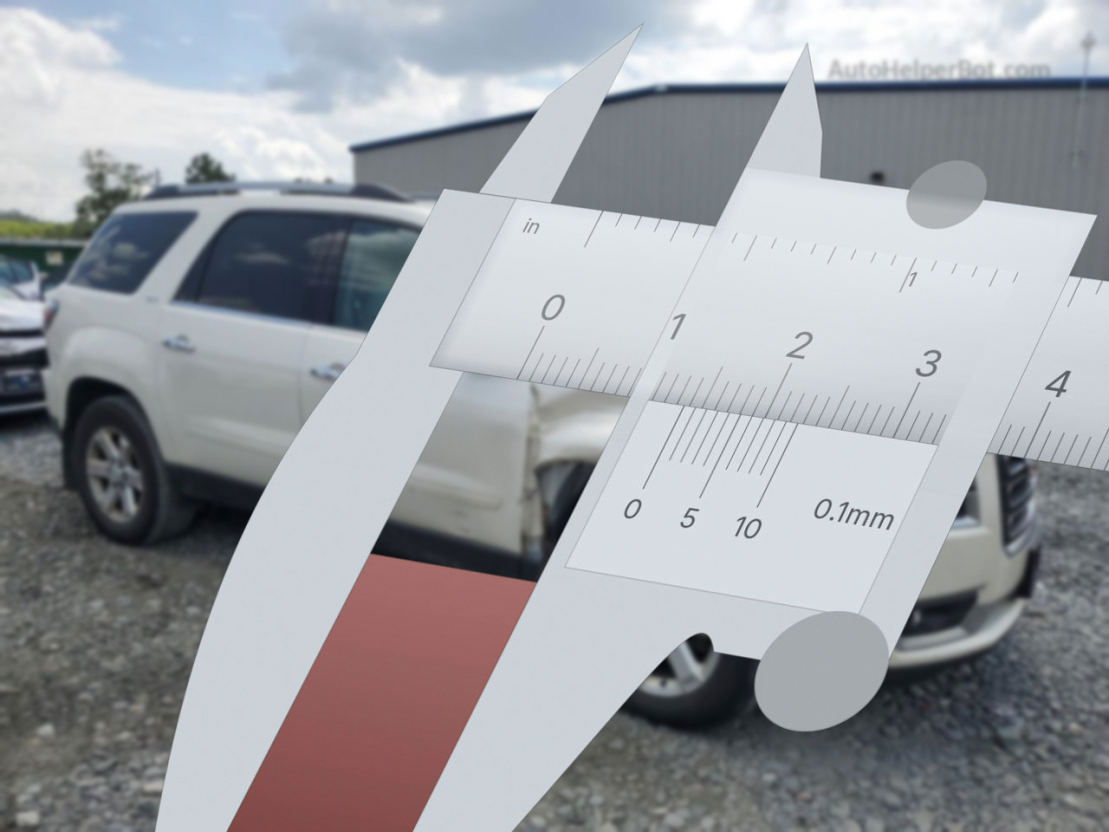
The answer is {"value": 13.6, "unit": "mm"}
